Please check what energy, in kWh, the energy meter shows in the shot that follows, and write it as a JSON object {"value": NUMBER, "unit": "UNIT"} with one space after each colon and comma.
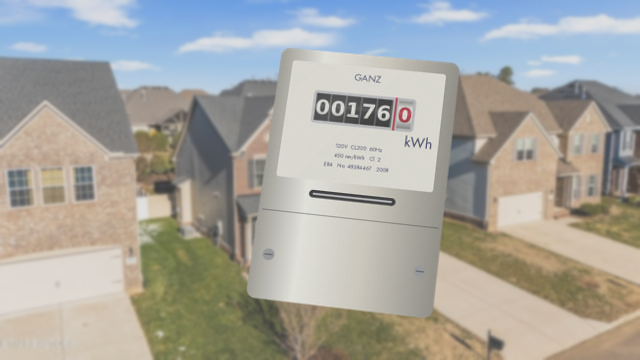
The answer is {"value": 176.0, "unit": "kWh"}
